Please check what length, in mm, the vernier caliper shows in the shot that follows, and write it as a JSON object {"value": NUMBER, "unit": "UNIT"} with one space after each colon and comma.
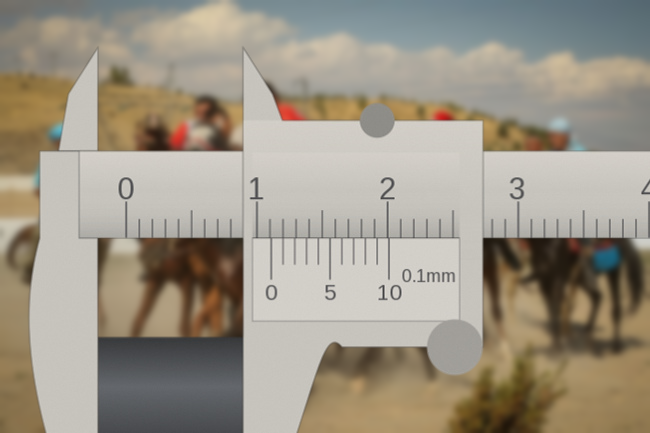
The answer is {"value": 11.1, "unit": "mm"}
